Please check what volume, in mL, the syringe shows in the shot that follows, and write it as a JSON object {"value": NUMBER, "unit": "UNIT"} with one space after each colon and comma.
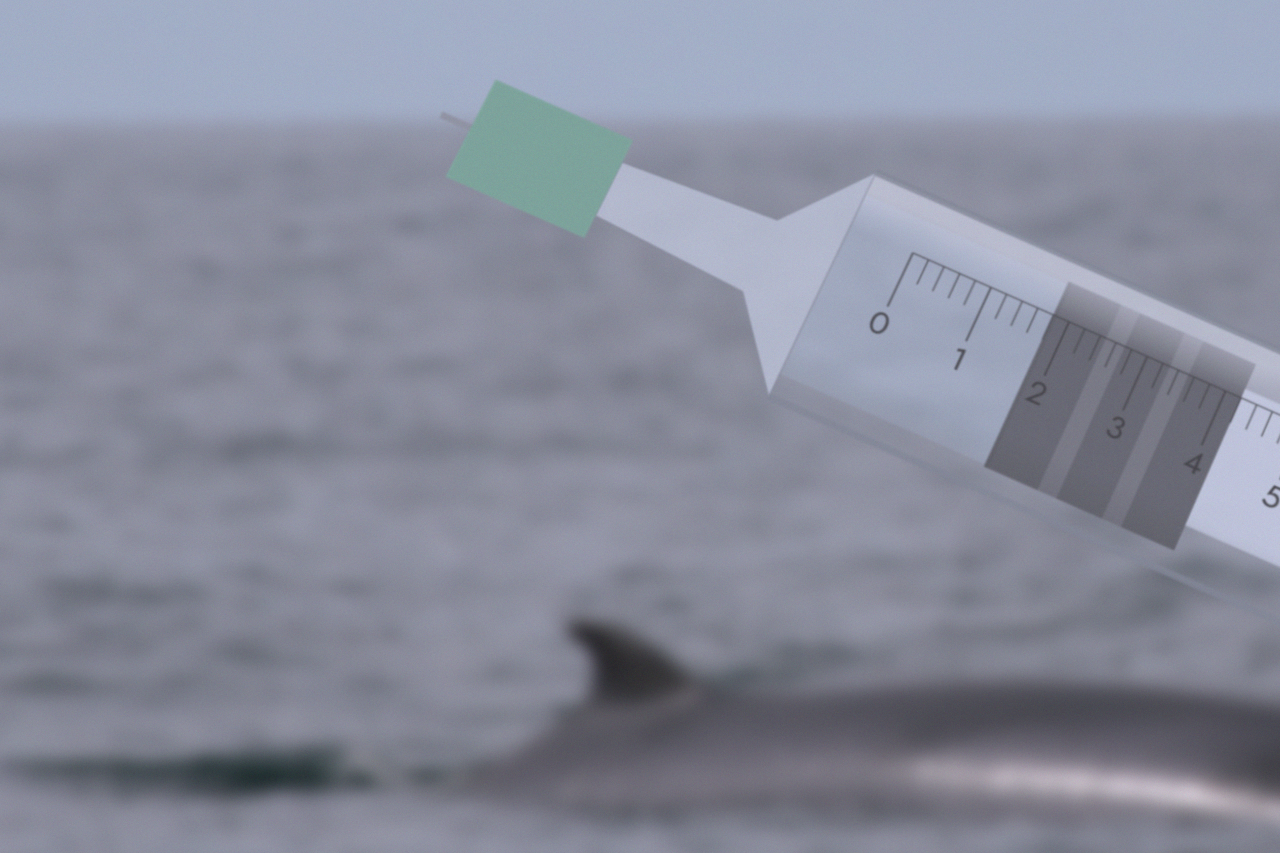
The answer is {"value": 1.8, "unit": "mL"}
